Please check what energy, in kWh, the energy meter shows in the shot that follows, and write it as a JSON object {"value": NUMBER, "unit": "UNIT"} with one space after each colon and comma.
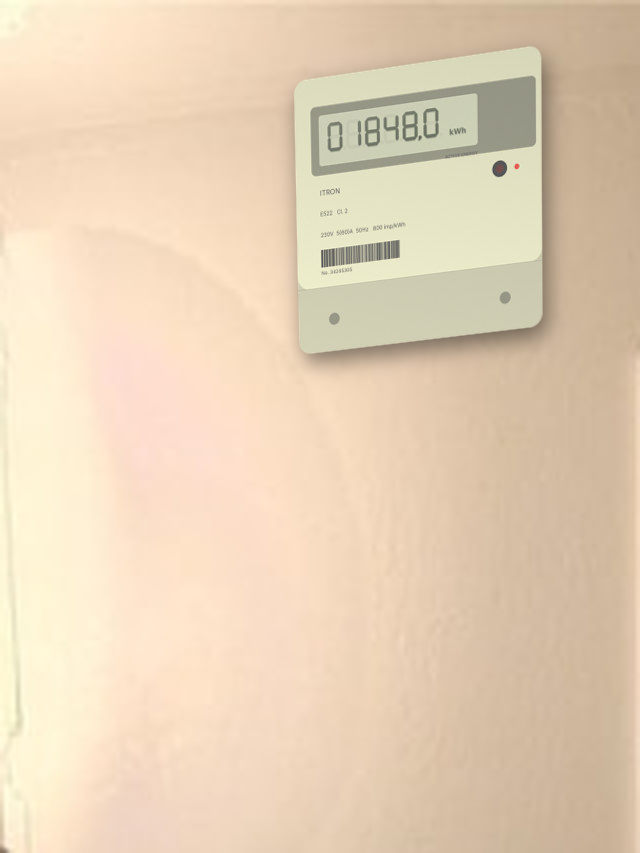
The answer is {"value": 1848.0, "unit": "kWh"}
